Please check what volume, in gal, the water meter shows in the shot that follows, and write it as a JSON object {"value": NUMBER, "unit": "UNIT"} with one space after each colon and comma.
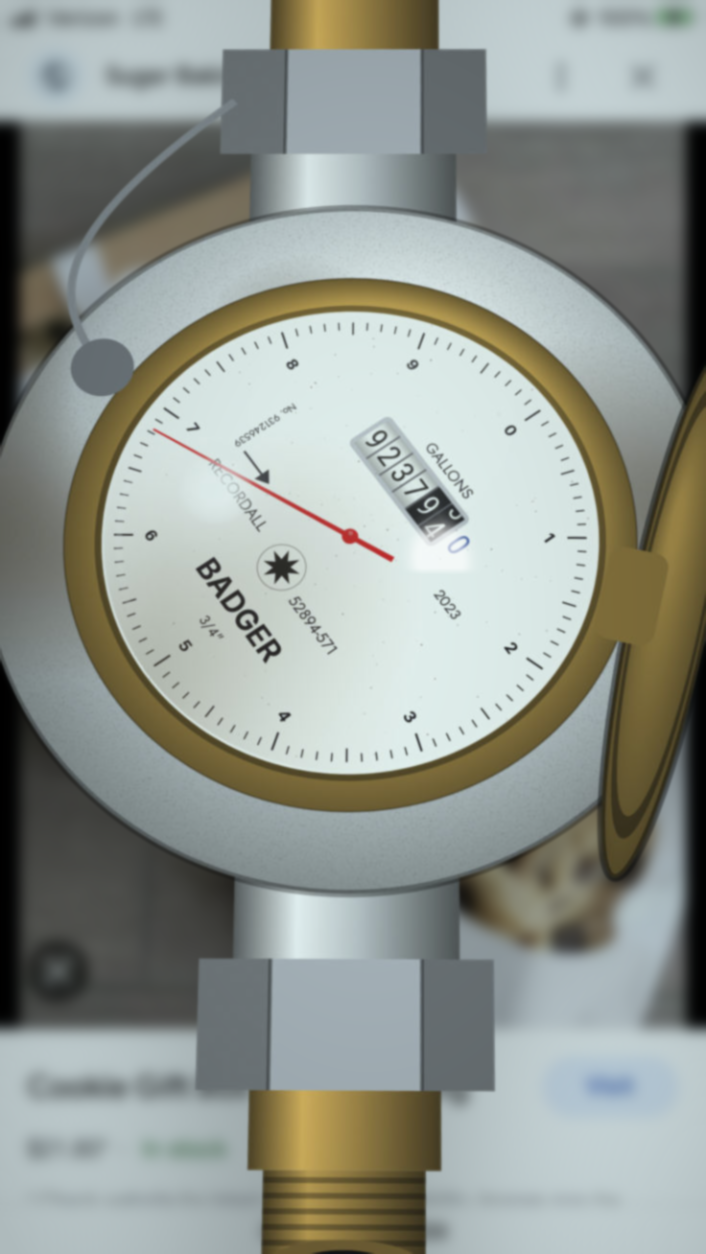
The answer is {"value": 9237936.8, "unit": "gal"}
